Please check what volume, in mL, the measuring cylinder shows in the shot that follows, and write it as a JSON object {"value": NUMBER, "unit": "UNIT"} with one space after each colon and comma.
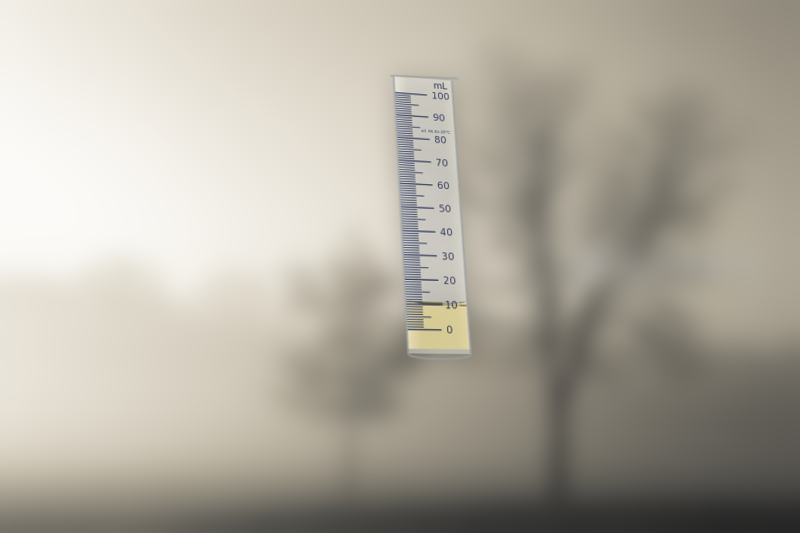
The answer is {"value": 10, "unit": "mL"}
